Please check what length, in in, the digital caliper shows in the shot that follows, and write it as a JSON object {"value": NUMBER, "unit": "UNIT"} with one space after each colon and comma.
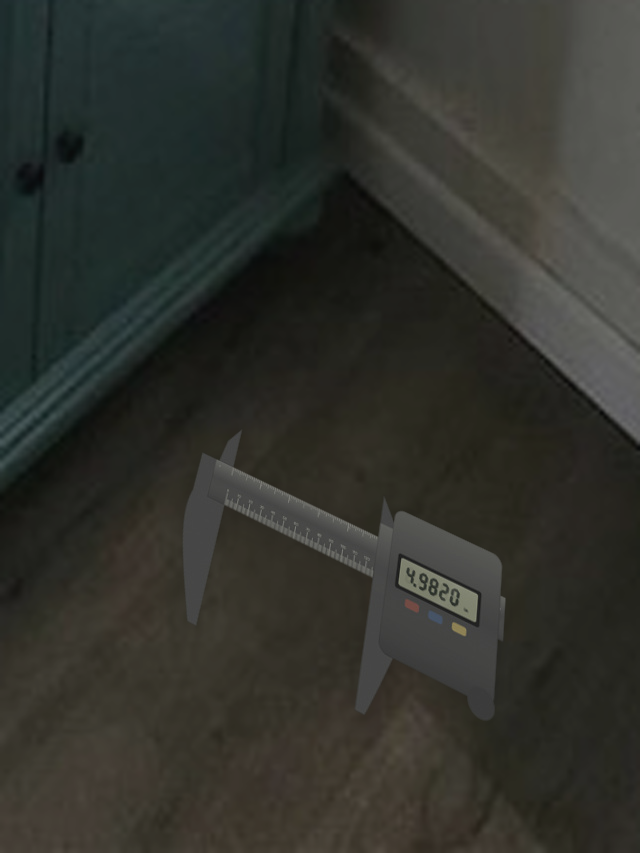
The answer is {"value": 4.9820, "unit": "in"}
